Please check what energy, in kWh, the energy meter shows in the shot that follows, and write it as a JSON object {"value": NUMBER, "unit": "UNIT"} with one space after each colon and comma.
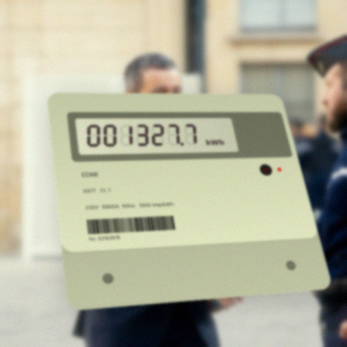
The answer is {"value": 1327.7, "unit": "kWh"}
